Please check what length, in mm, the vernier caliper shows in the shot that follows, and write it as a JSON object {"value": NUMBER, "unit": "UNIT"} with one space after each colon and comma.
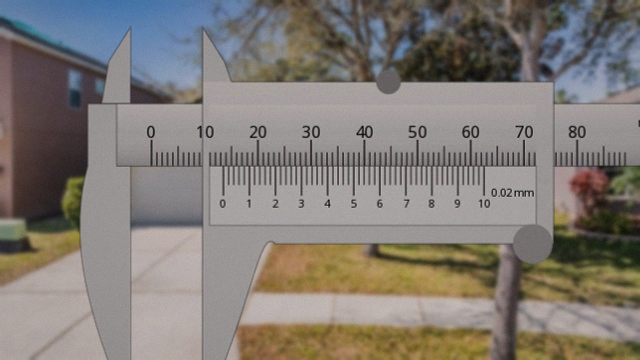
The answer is {"value": 13.5, "unit": "mm"}
